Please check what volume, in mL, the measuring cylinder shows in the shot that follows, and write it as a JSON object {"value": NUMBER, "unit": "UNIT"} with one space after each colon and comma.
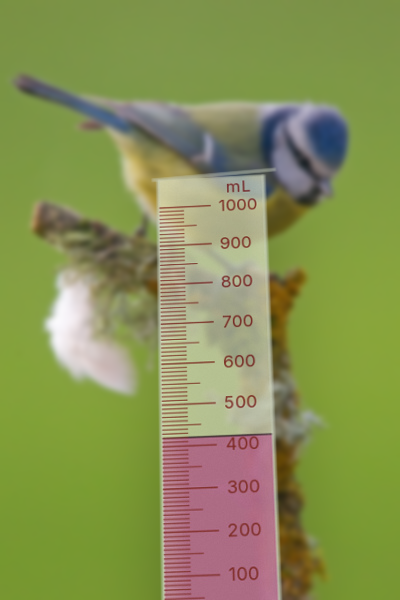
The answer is {"value": 420, "unit": "mL"}
